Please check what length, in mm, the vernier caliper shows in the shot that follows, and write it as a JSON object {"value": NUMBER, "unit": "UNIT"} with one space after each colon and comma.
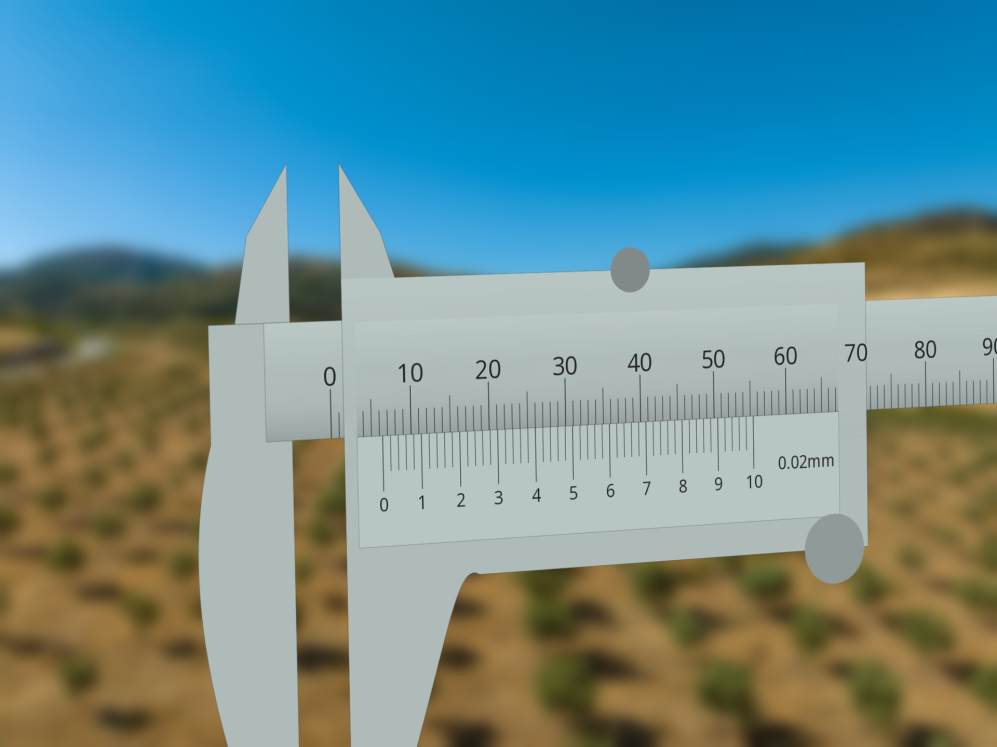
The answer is {"value": 6.4, "unit": "mm"}
